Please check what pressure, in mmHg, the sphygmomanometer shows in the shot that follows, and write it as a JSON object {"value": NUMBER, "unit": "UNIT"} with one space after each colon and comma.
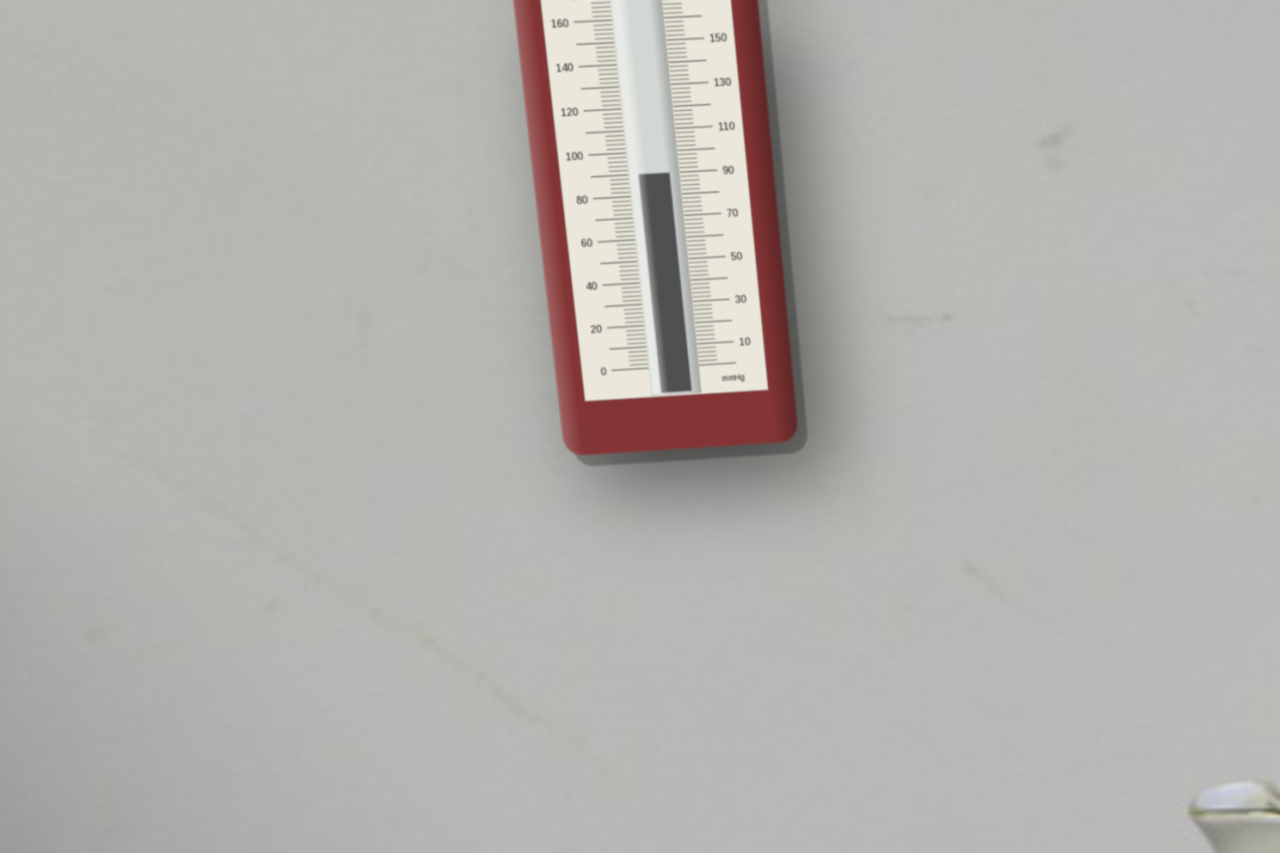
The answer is {"value": 90, "unit": "mmHg"}
